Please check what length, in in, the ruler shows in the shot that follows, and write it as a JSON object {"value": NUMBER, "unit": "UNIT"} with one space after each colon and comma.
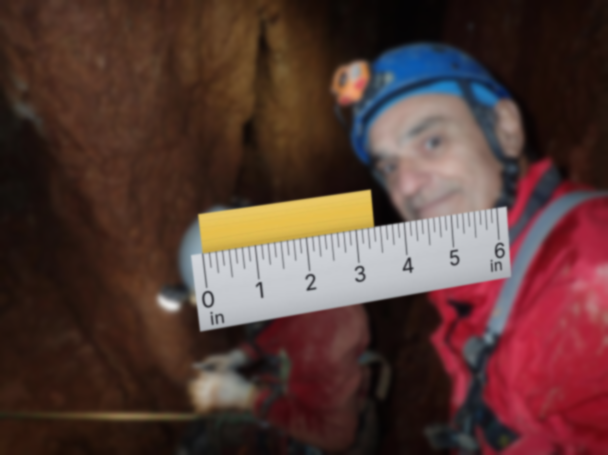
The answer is {"value": 3.375, "unit": "in"}
